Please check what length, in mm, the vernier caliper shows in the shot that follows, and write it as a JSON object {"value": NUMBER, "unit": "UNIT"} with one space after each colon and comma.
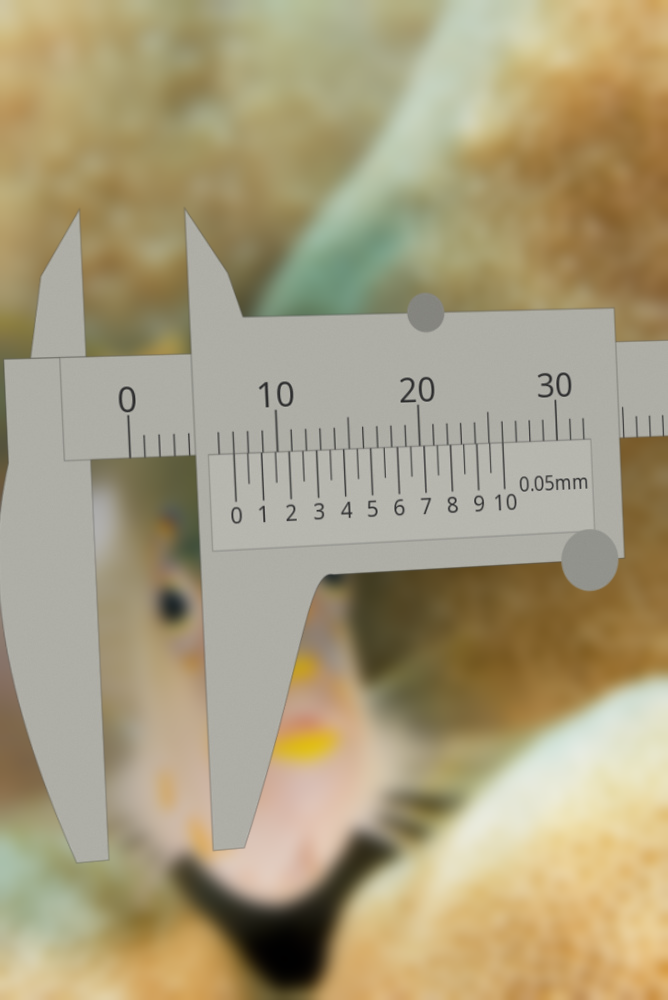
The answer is {"value": 7.0, "unit": "mm"}
